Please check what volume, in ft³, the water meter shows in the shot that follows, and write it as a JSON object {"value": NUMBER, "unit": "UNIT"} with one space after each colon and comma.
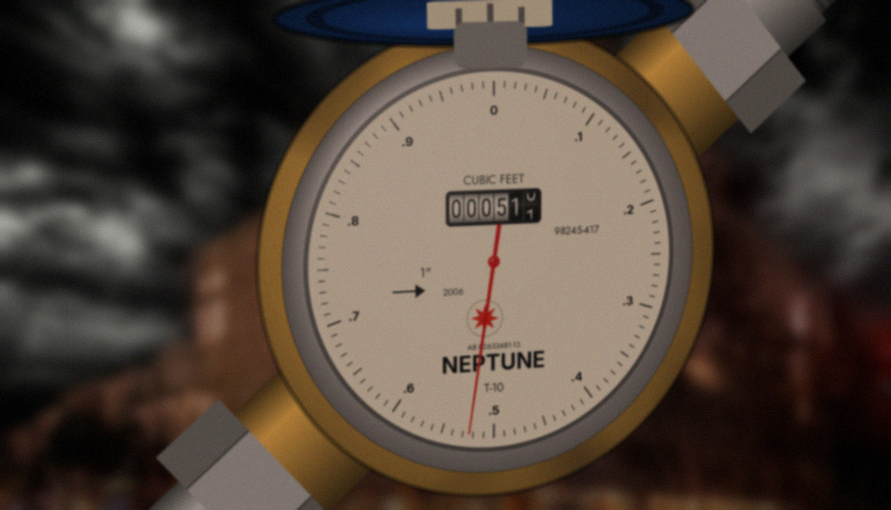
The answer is {"value": 510.52, "unit": "ft³"}
